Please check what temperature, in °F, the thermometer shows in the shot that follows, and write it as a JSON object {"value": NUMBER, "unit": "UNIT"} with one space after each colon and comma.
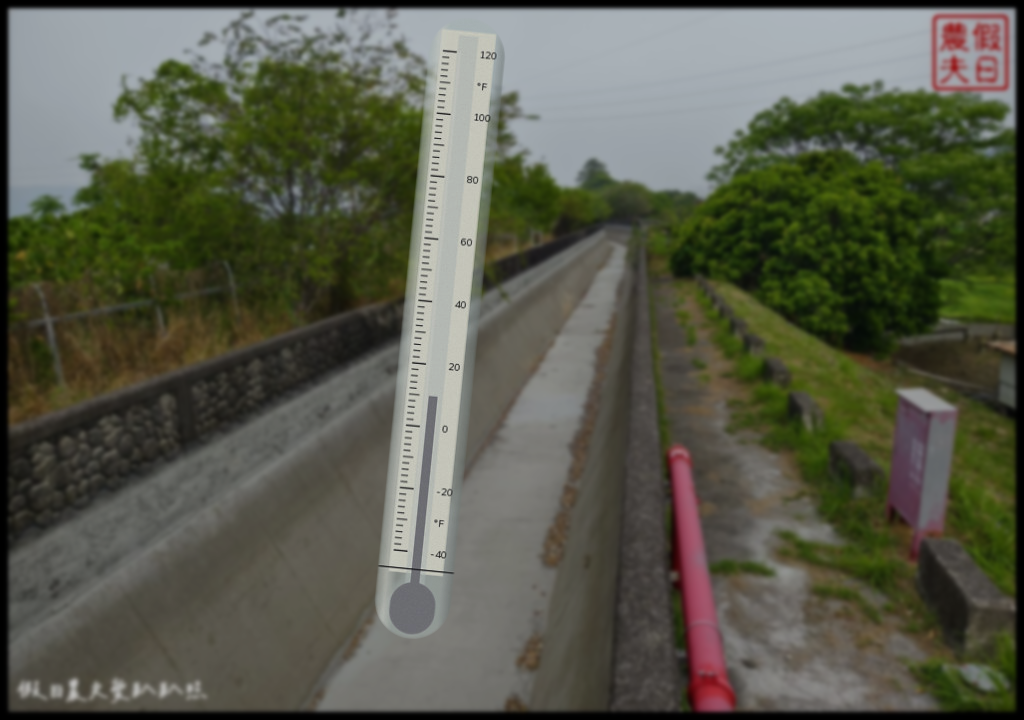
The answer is {"value": 10, "unit": "°F"}
